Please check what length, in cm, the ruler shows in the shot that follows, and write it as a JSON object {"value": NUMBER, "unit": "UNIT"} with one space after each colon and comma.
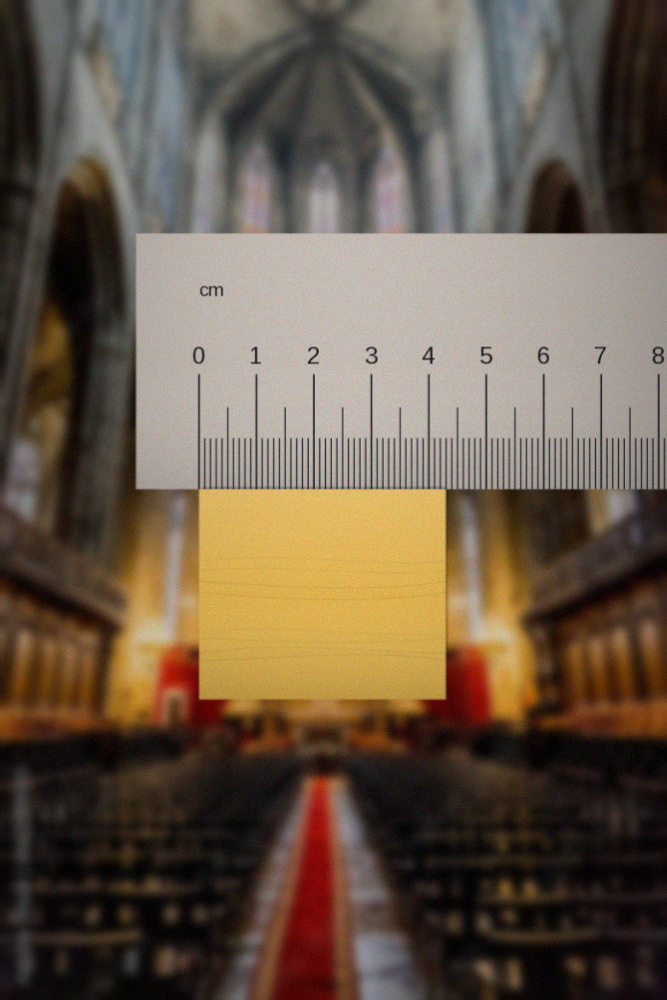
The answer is {"value": 4.3, "unit": "cm"}
